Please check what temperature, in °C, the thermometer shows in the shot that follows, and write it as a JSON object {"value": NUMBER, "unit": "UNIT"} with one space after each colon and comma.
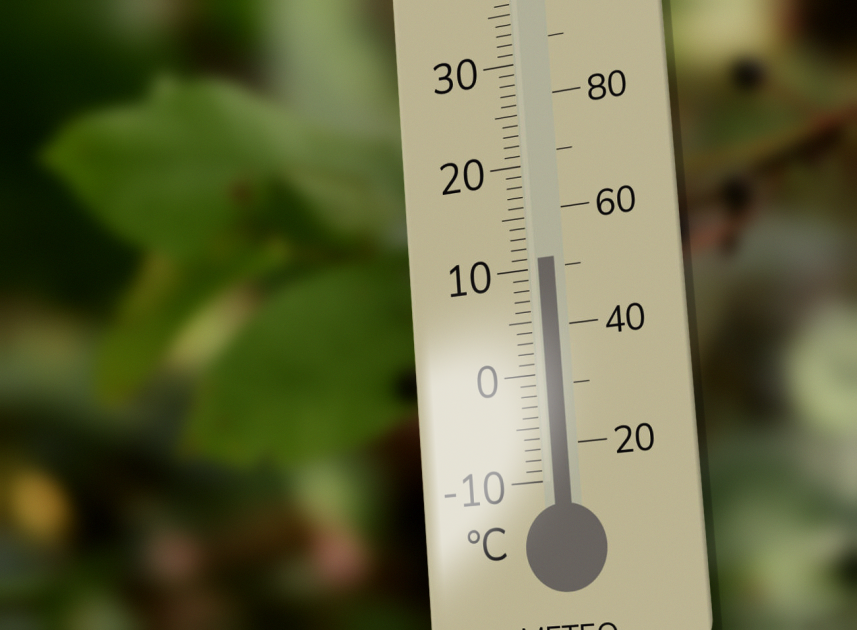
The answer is {"value": 11, "unit": "°C"}
